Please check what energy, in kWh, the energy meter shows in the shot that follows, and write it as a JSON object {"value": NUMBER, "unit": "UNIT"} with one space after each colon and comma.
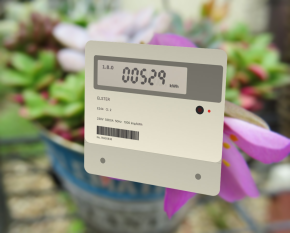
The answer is {"value": 529, "unit": "kWh"}
